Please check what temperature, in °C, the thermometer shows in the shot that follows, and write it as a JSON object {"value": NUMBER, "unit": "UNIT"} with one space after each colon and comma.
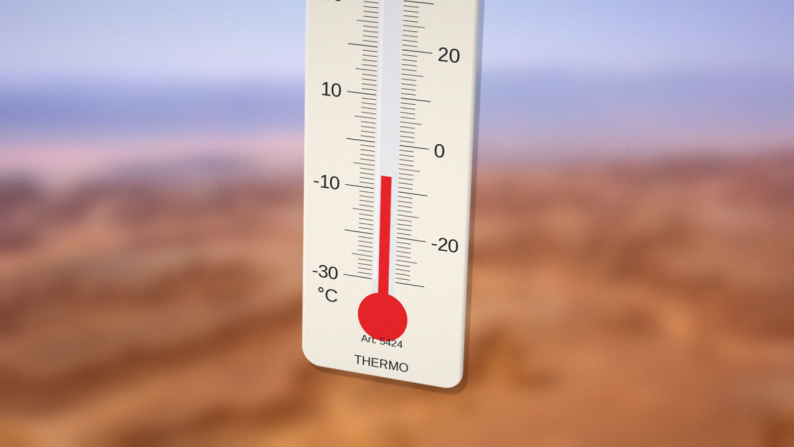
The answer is {"value": -7, "unit": "°C"}
